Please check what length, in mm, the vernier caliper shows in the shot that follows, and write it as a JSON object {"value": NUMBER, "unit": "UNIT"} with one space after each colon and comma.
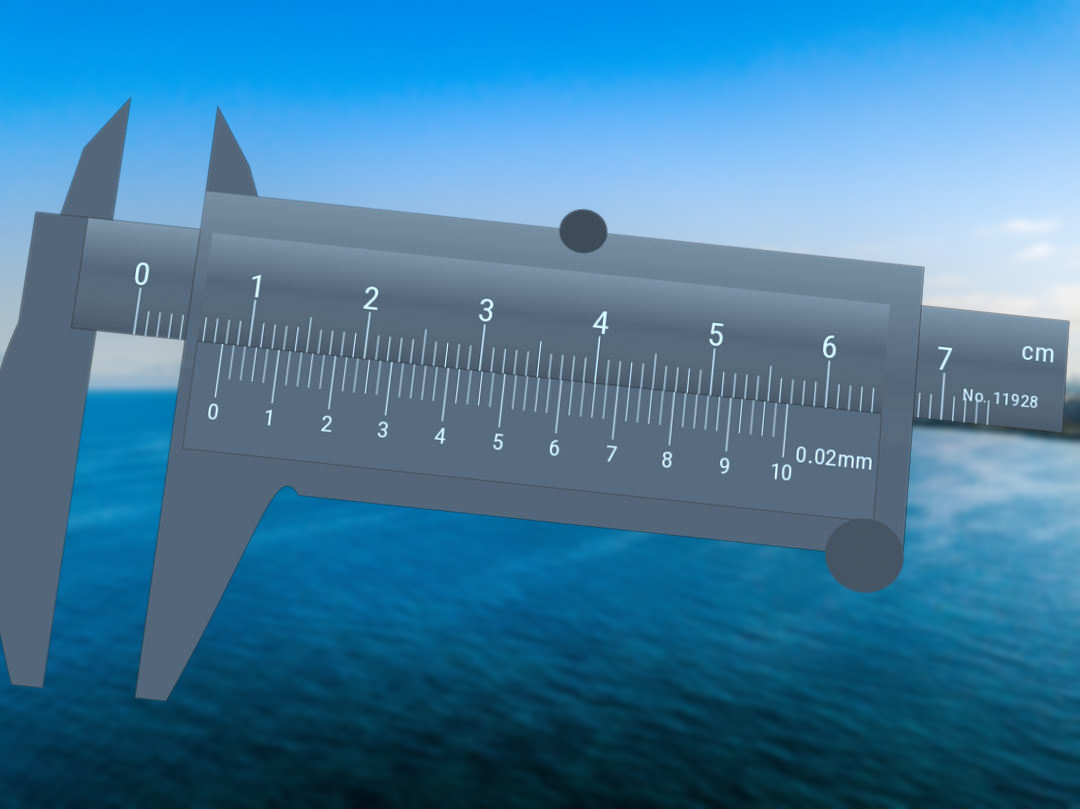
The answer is {"value": 7.7, "unit": "mm"}
